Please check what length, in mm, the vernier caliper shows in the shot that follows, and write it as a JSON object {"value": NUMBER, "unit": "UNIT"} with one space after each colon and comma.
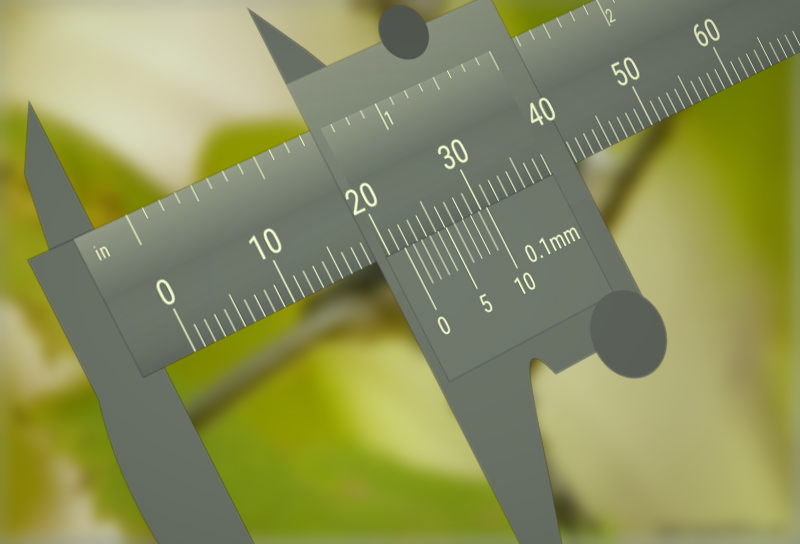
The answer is {"value": 21.6, "unit": "mm"}
